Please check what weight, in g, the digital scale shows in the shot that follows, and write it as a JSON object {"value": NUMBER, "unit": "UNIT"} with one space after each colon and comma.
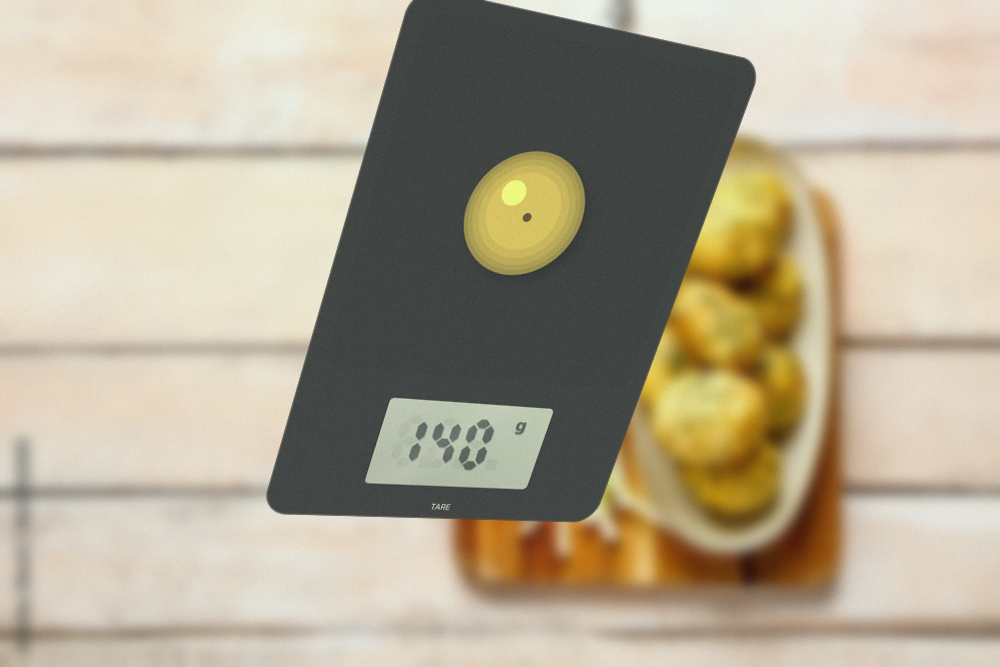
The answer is {"value": 140, "unit": "g"}
